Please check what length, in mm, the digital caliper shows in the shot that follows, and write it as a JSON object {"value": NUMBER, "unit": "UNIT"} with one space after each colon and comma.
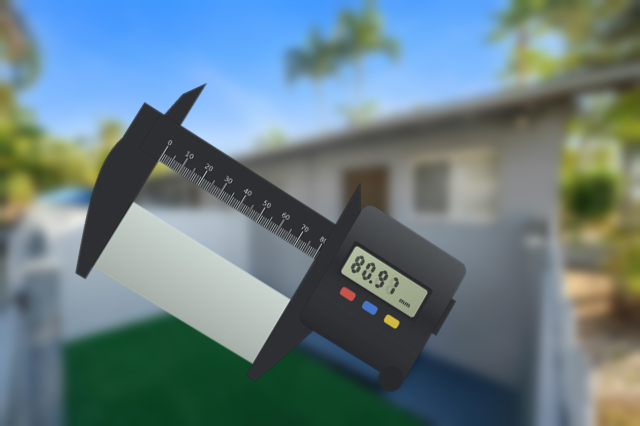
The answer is {"value": 80.97, "unit": "mm"}
